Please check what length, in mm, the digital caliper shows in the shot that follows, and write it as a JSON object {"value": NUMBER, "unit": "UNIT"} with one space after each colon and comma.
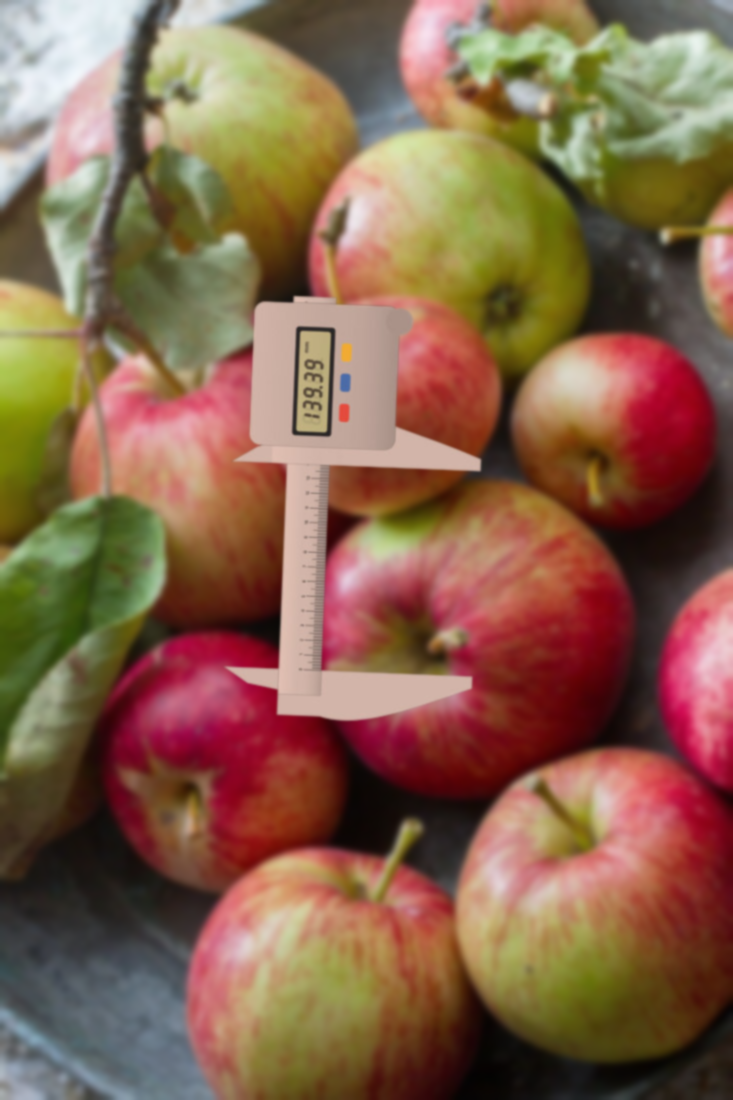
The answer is {"value": 139.39, "unit": "mm"}
